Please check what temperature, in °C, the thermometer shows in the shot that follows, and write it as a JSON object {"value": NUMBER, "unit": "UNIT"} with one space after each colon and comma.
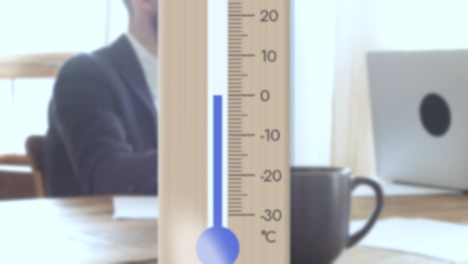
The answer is {"value": 0, "unit": "°C"}
